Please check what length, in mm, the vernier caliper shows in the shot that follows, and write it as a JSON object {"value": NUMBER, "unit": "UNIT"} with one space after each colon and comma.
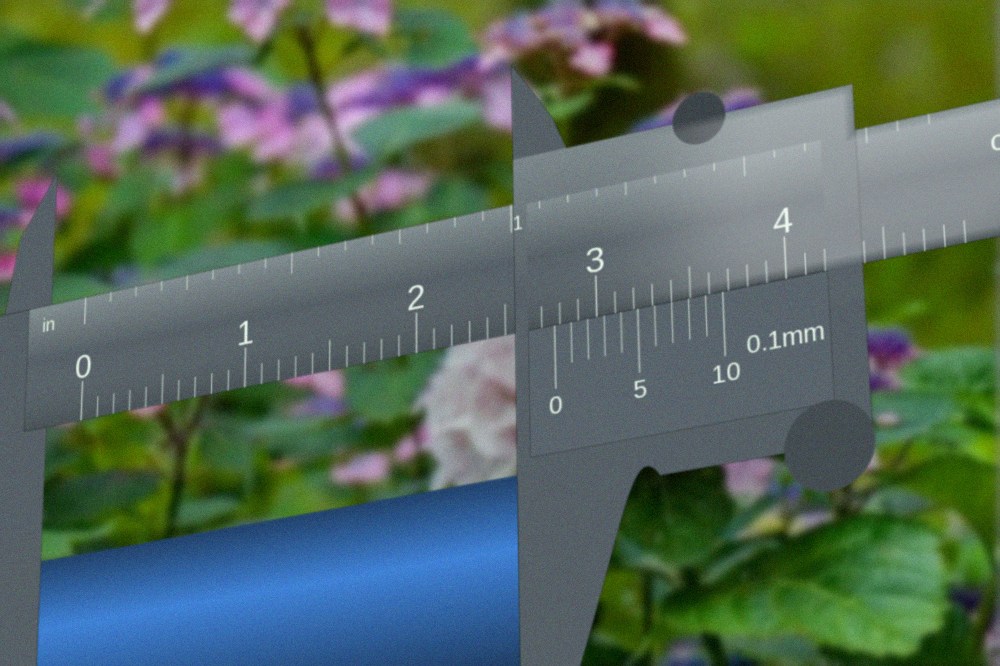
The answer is {"value": 27.7, "unit": "mm"}
